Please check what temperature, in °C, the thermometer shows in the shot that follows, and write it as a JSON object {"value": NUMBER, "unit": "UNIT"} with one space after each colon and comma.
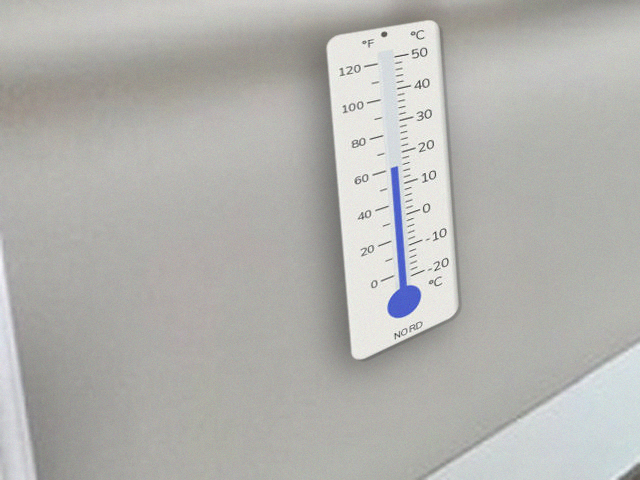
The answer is {"value": 16, "unit": "°C"}
